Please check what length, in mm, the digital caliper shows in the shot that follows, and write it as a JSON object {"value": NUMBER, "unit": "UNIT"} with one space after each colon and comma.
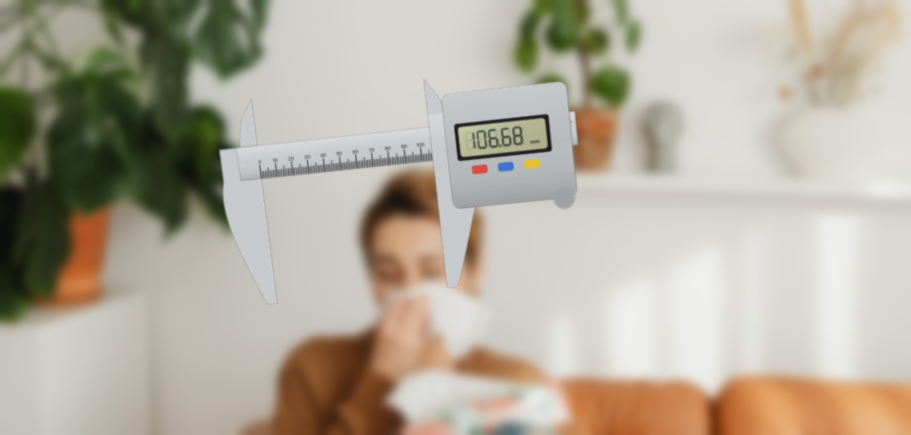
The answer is {"value": 106.68, "unit": "mm"}
